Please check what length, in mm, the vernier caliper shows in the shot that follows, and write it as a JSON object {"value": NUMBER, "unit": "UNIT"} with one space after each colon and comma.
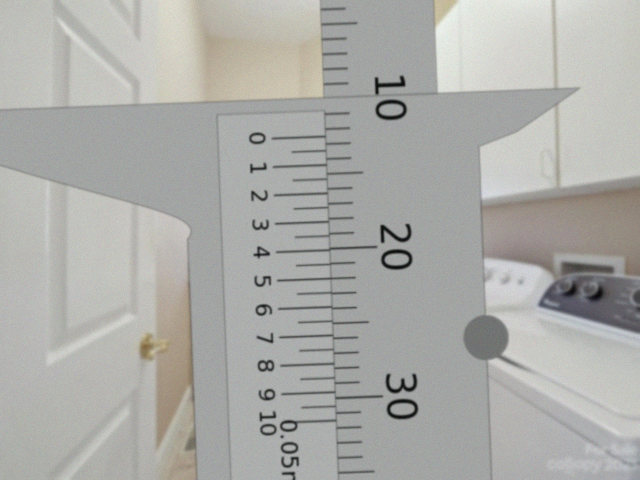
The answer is {"value": 12.5, "unit": "mm"}
